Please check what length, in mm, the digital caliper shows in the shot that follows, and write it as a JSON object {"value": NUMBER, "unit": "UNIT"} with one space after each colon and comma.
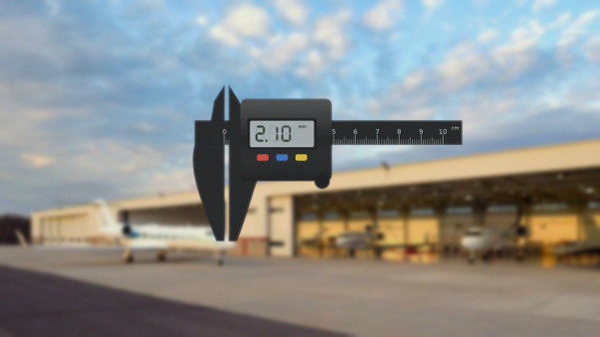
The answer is {"value": 2.10, "unit": "mm"}
